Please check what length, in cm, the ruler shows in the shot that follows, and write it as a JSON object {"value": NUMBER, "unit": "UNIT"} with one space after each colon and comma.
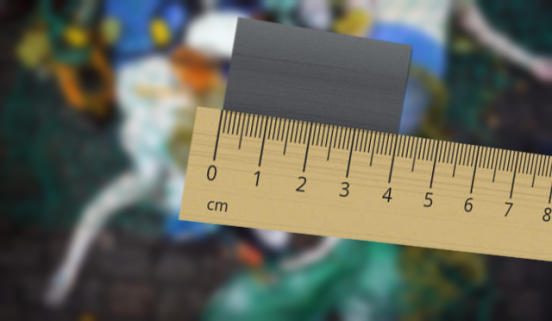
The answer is {"value": 4, "unit": "cm"}
